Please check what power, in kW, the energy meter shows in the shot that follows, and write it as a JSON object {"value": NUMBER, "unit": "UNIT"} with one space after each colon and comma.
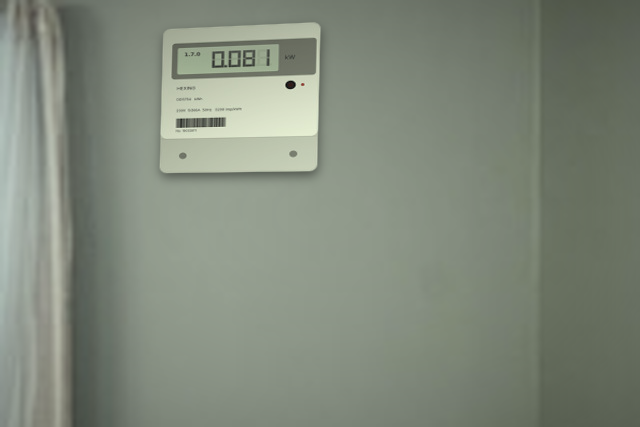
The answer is {"value": 0.081, "unit": "kW"}
